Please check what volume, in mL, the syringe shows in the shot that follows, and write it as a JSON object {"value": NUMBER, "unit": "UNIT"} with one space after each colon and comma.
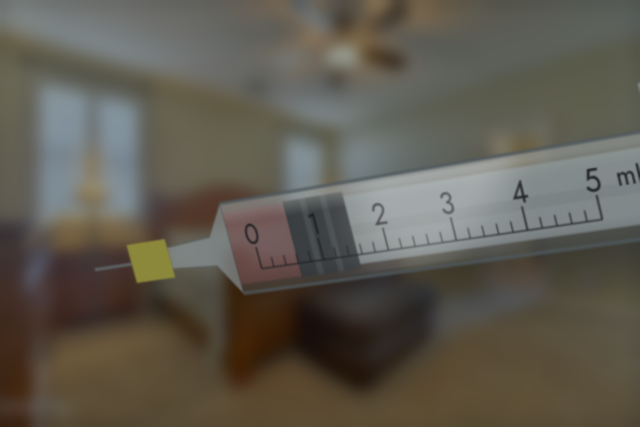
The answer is {"value": 0.6, "unit": "mL"}
